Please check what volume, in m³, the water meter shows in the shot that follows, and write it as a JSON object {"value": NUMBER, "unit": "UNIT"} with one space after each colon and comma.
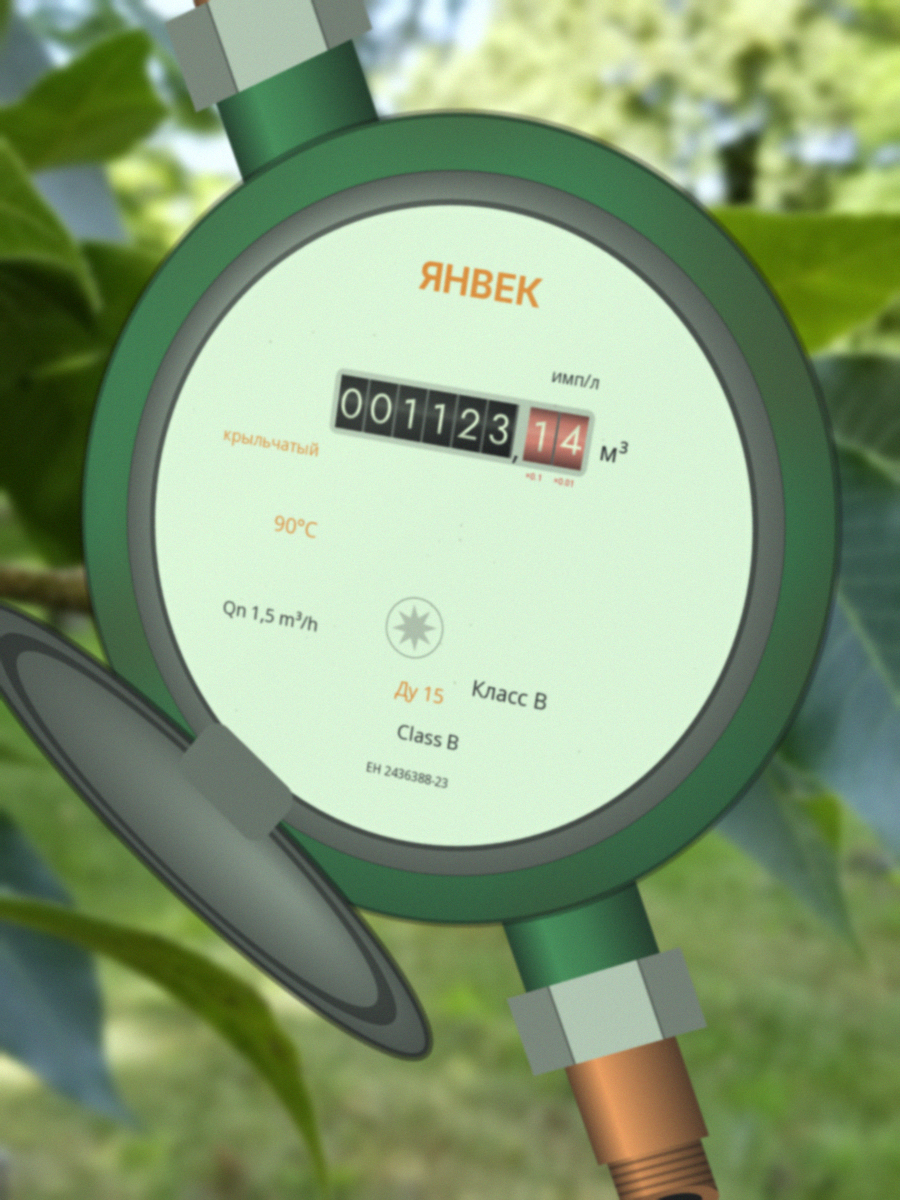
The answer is {"value": 1123.14, "unit": "m³"}
